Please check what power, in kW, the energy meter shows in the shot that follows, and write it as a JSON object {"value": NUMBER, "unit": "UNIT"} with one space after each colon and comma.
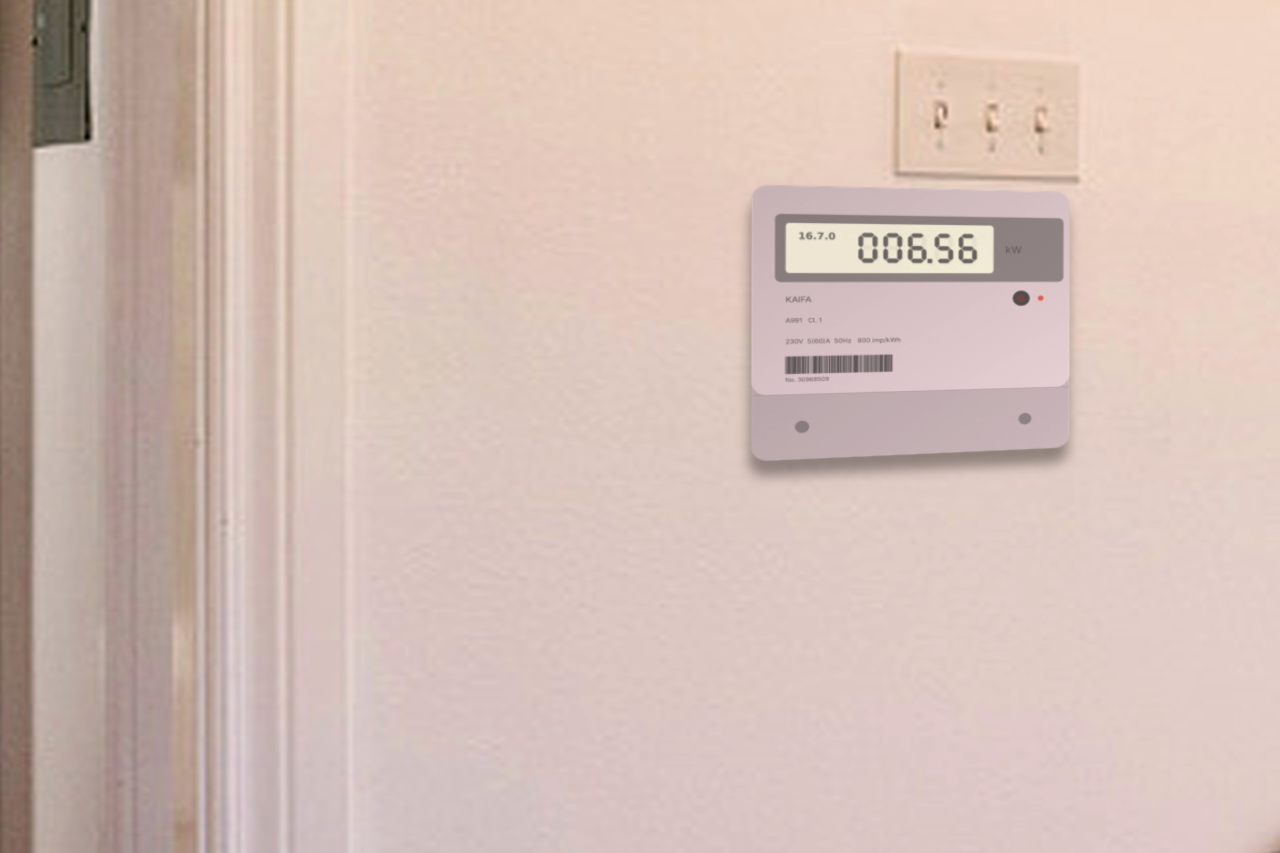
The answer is {"value": 6.56, "unit": "kW"}
